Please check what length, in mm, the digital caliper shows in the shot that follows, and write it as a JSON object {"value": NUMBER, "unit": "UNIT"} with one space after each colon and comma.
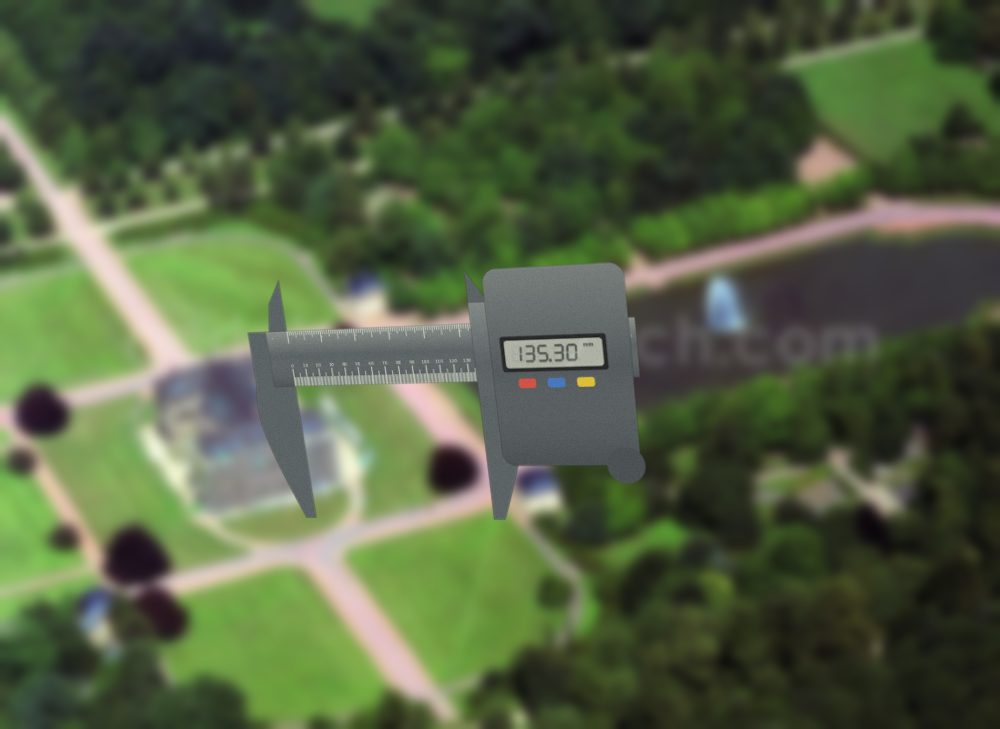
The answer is {"value": 135.30, "unit": "mm"}
